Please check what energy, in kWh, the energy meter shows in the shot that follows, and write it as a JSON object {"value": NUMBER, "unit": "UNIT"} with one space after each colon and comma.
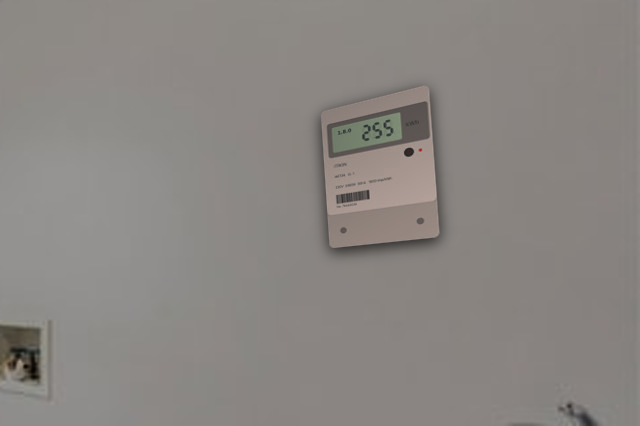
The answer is {"value": 255, "unit": "kWh"}
